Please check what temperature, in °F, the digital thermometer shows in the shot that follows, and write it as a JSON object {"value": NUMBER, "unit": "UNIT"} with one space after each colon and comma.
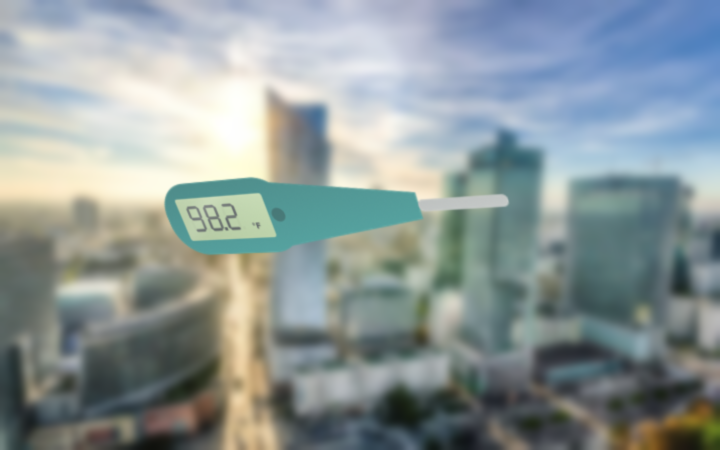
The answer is {"value": 98.2, "unit": "°F"}
